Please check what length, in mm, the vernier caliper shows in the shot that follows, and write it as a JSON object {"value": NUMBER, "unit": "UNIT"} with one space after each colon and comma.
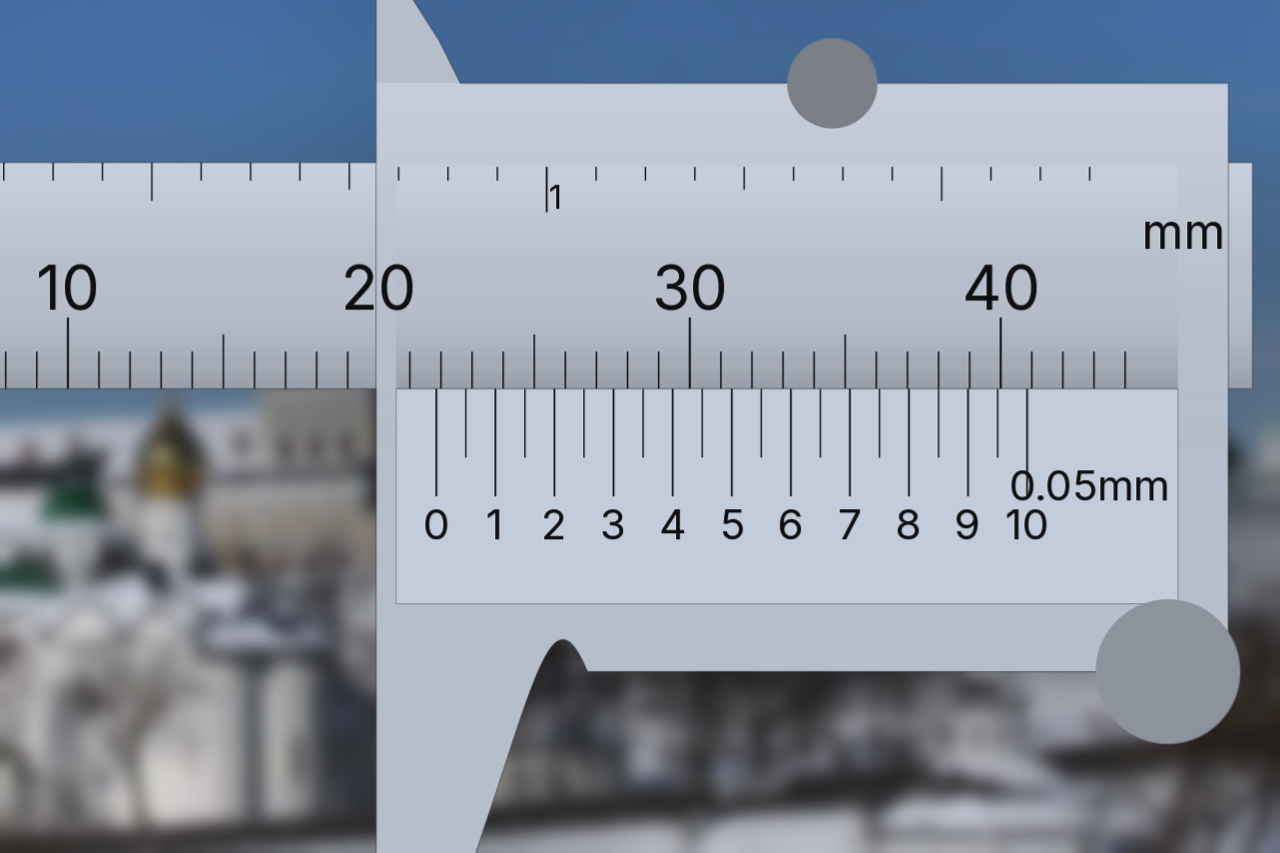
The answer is {"value": 21.85, "unit": "mm"}
